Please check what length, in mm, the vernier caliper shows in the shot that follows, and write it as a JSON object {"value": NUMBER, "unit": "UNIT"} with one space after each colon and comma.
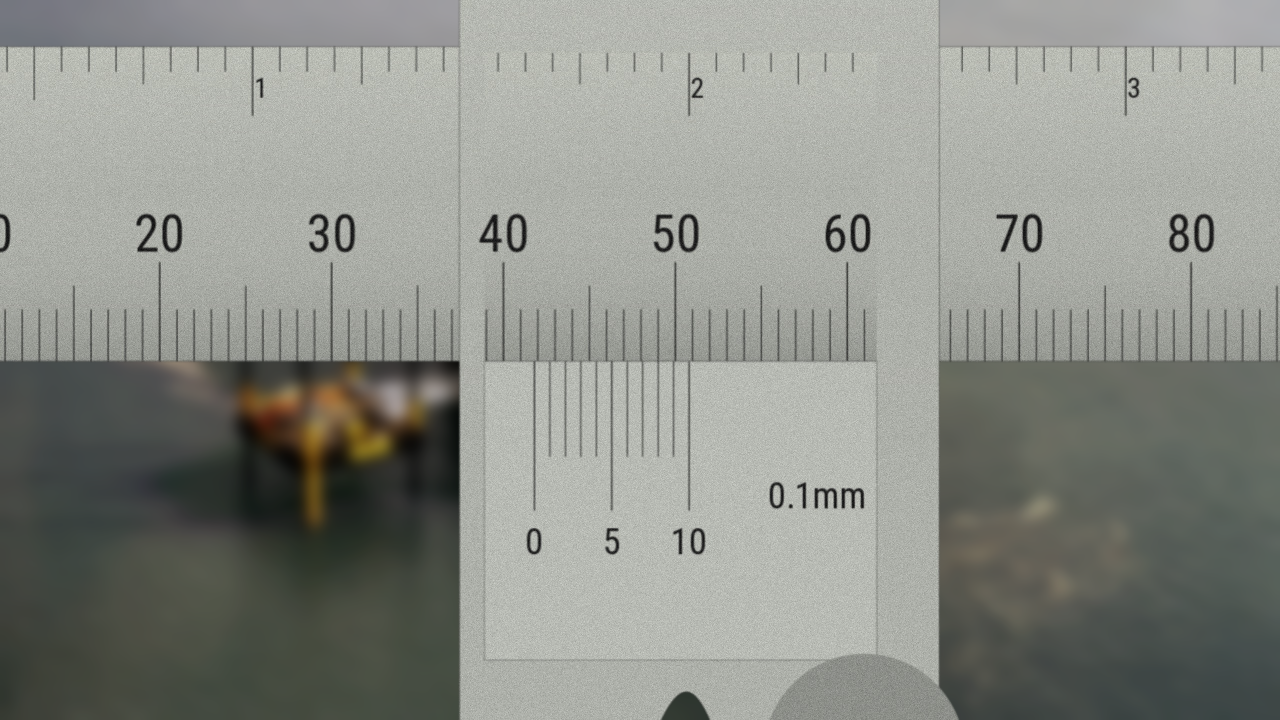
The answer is {"value": 41.8, "unit": "mm"}
